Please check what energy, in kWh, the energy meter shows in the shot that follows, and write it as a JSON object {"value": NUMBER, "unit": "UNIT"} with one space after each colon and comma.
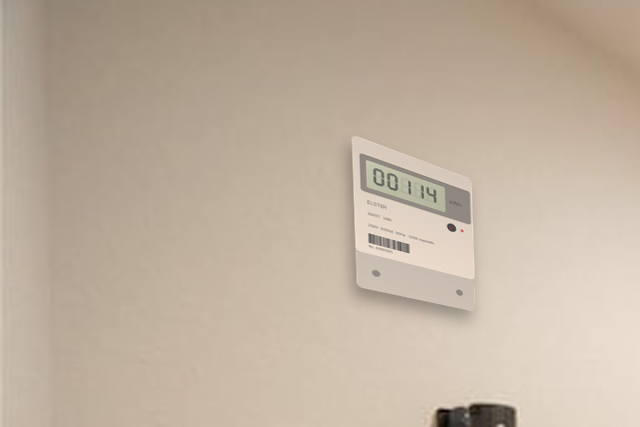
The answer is {"value": 114, "unit": "kWh"}
